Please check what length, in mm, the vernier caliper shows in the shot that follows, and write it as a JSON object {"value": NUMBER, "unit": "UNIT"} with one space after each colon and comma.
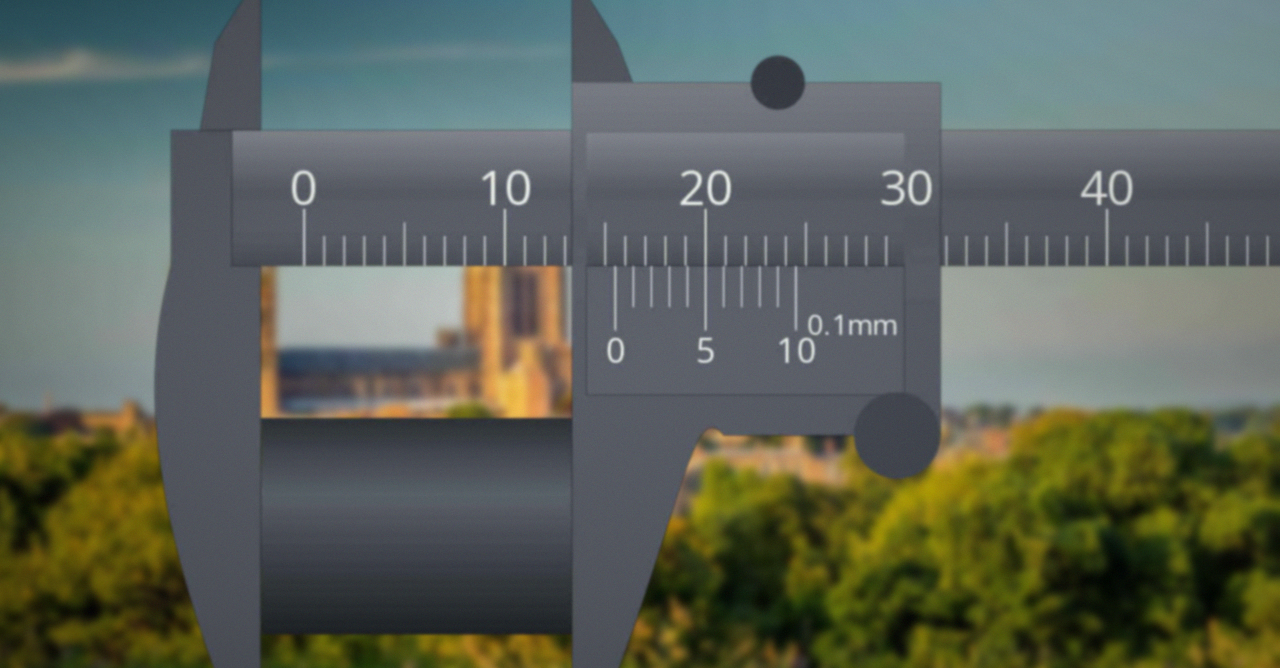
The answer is {"value": 15.5, "unit": "mm"}
